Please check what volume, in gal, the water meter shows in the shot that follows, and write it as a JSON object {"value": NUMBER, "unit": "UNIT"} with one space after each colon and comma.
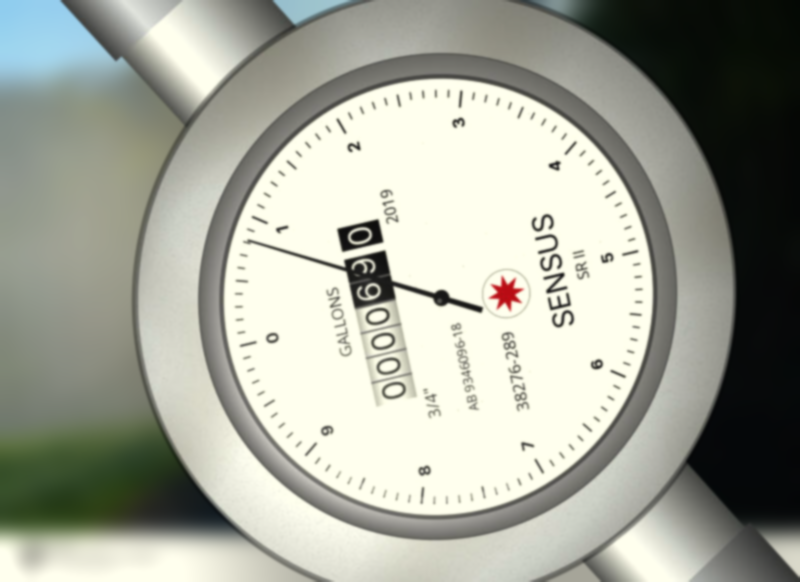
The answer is {"value": 690.8, "unit": "gal"}
